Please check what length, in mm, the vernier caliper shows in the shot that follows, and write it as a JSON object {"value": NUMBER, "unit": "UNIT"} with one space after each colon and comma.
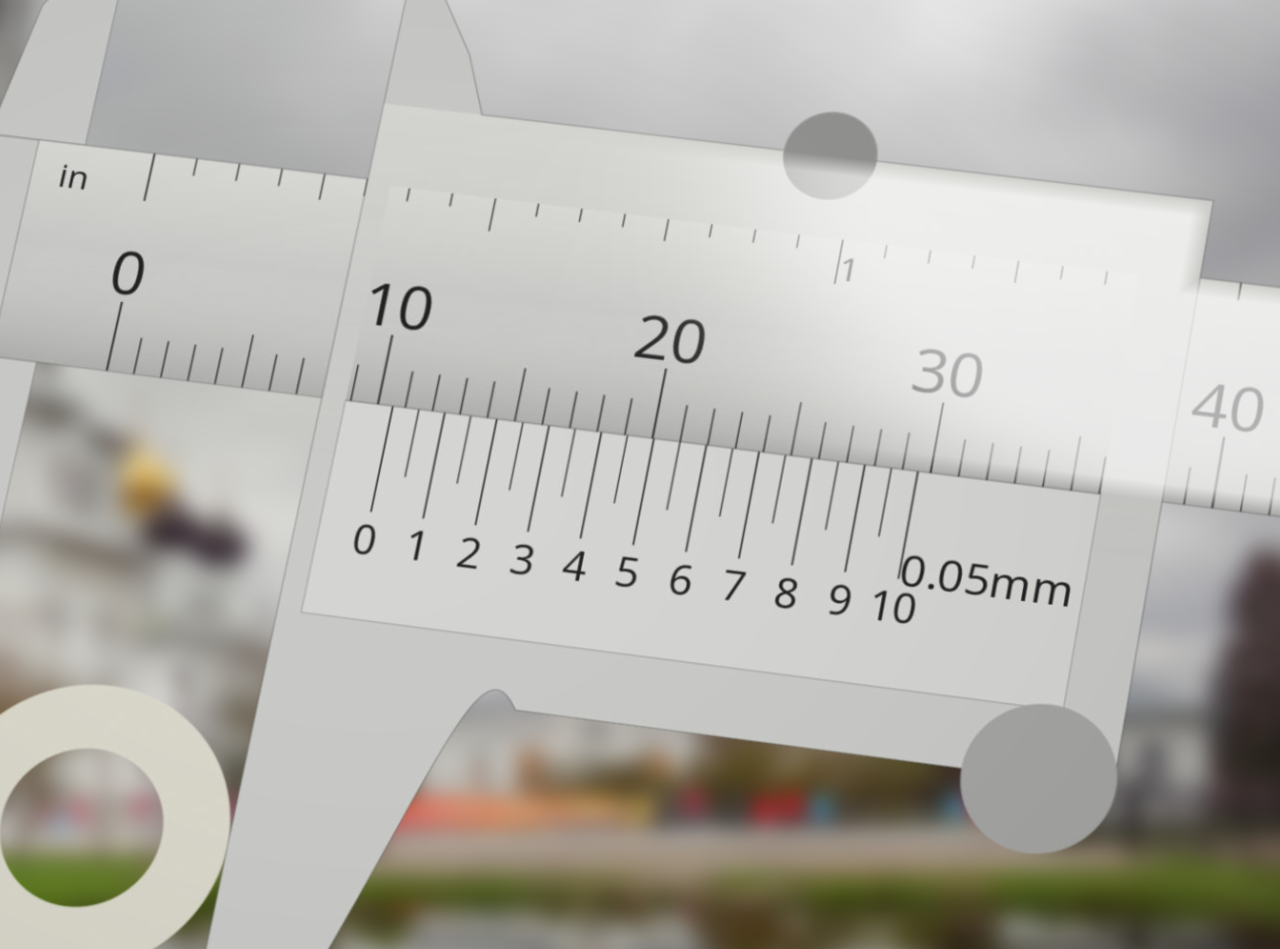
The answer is {"value": 10.55, "unit": "mm"}
